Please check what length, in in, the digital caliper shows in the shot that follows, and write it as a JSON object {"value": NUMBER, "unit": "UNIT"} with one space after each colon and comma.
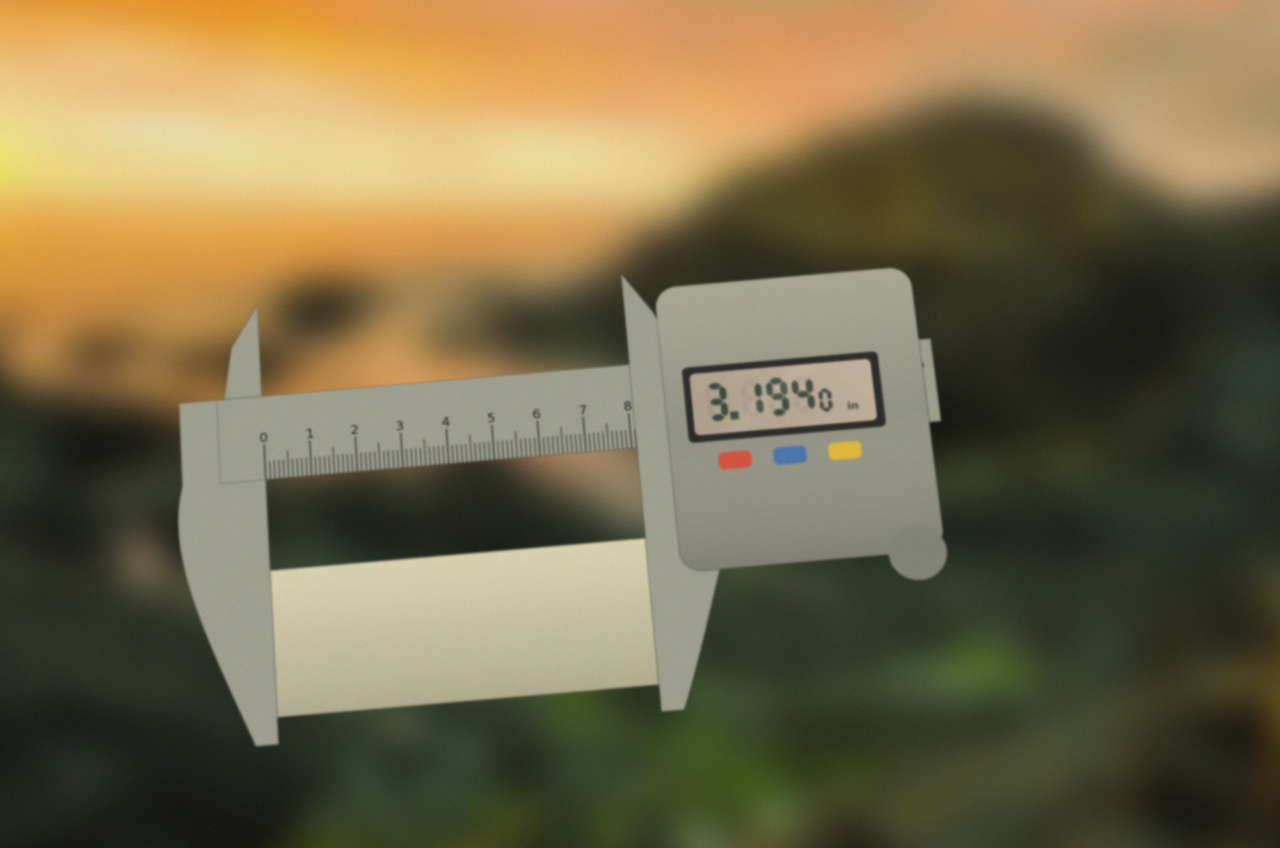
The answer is {"value": 3.1940, "unit": "in"}
